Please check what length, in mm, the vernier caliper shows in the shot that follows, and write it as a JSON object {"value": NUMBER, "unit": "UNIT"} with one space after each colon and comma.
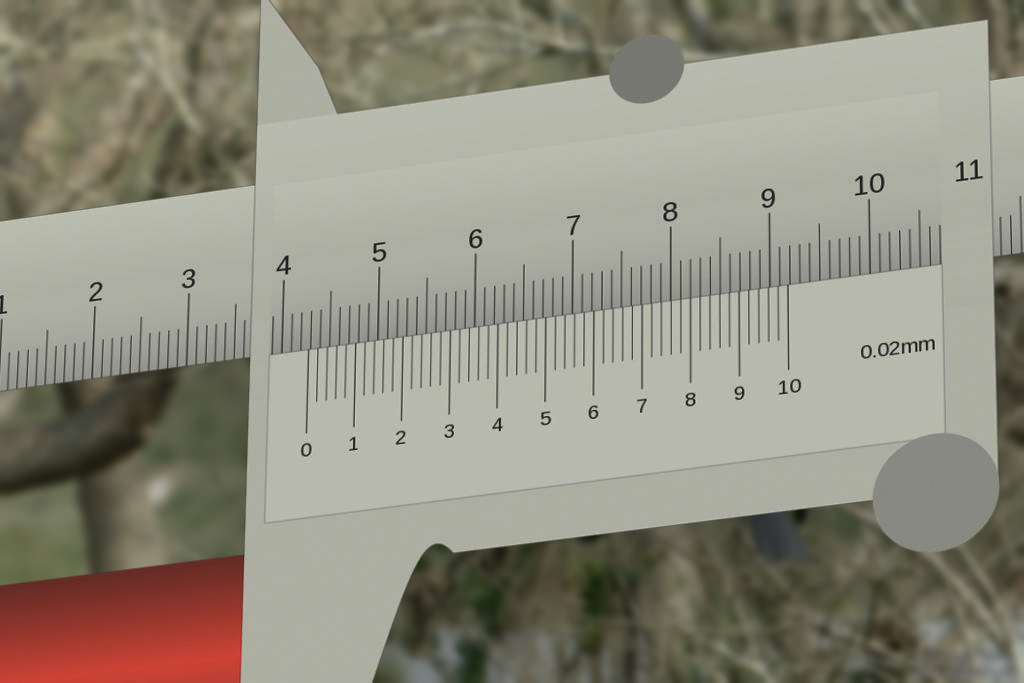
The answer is {"value": 42.8, "unit": "mm"}
